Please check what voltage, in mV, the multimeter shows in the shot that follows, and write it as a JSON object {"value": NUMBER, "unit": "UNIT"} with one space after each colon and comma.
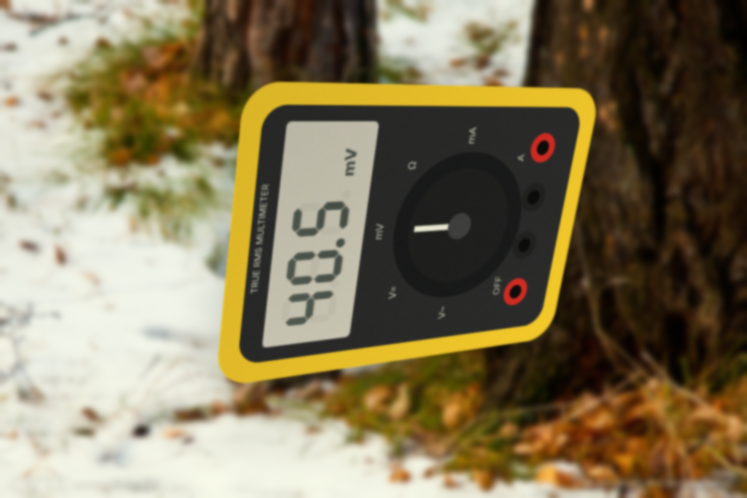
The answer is {"value": 40.5, "unit": "mV"}
